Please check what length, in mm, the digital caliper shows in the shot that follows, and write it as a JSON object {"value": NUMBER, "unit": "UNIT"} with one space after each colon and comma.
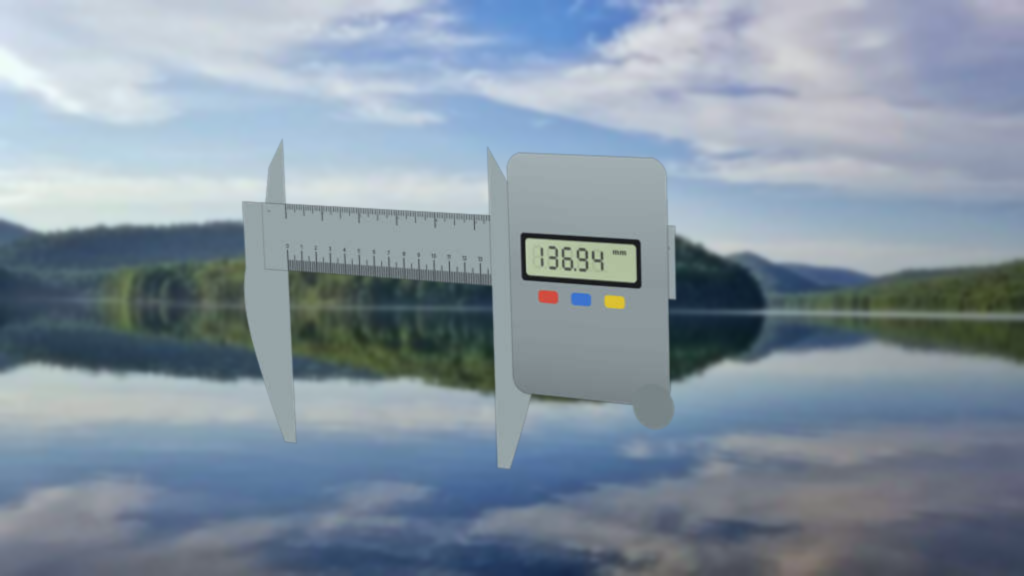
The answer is {"value": 136.94, "unit": "mm"}
